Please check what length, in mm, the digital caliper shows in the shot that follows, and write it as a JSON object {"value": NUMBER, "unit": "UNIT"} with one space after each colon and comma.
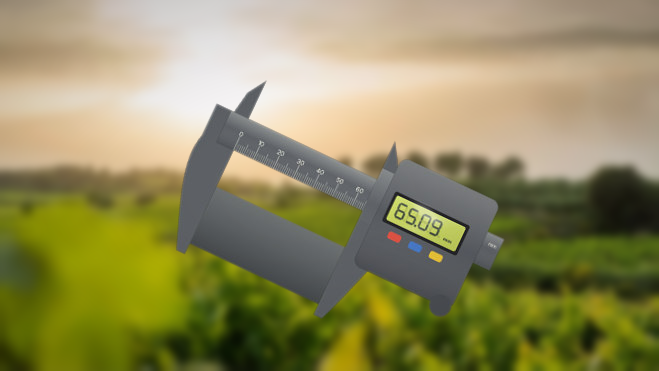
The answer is {"value": 65.09, "unit": "mm"}
